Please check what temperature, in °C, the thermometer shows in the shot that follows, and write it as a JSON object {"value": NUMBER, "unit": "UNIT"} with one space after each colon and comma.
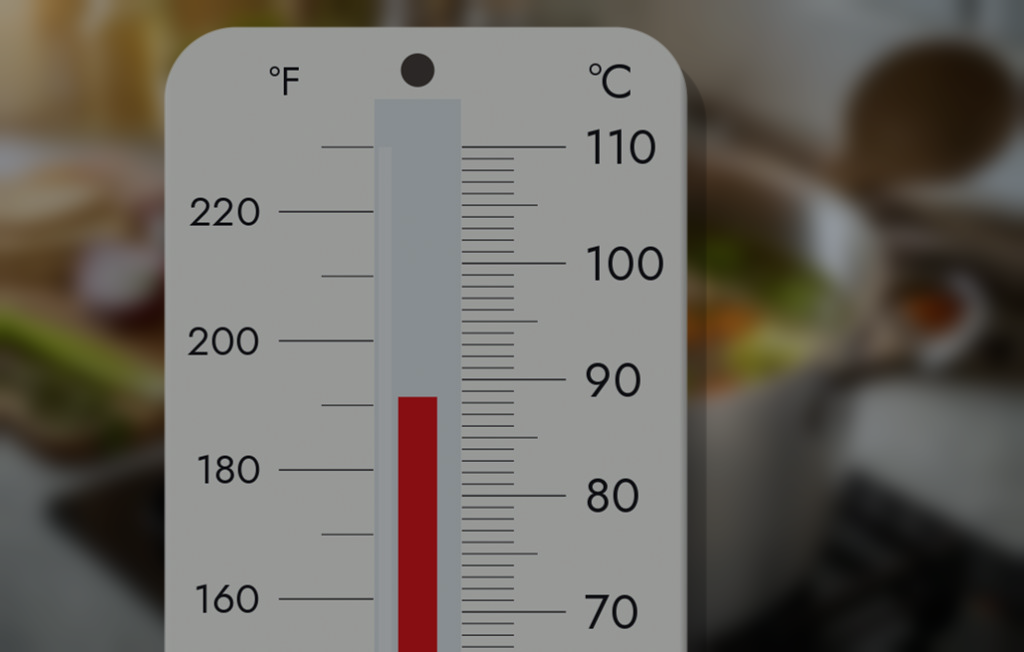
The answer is {"value": 88.5, "unit": "°C"}
